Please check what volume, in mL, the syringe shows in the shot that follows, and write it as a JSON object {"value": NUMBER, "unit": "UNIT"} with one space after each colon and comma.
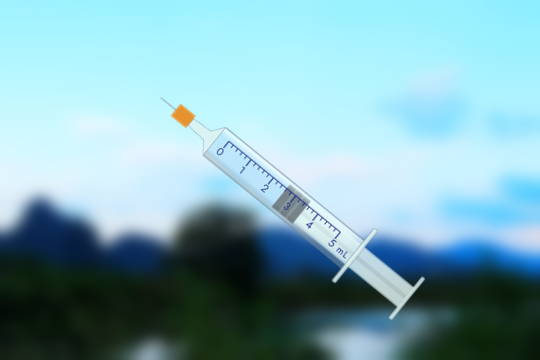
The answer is {"value": 2.6, "unit": "mL"}
